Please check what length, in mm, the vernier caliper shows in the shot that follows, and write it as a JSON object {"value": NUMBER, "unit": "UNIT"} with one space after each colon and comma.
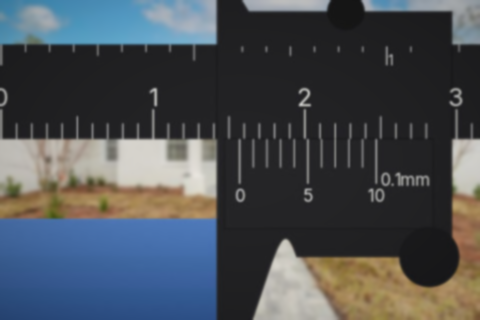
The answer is {"value": 15.7, "unit": "mm"}
